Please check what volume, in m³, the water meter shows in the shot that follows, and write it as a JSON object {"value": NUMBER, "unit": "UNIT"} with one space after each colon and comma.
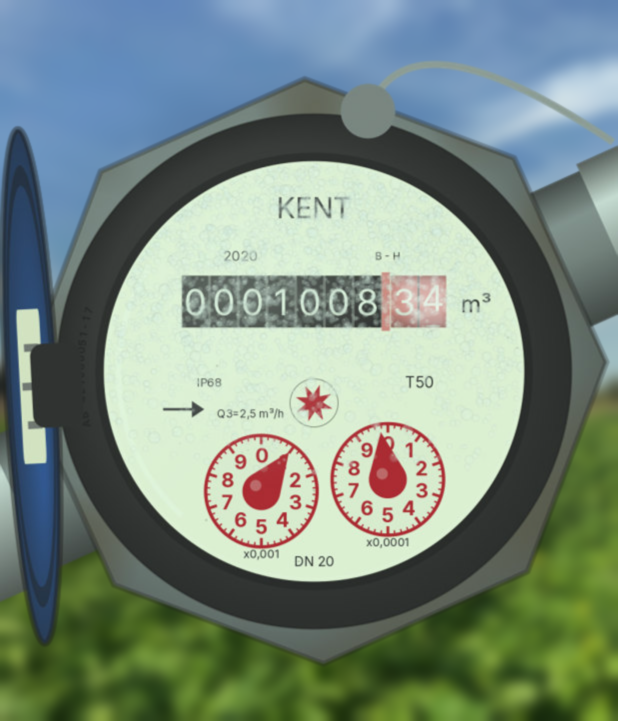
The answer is {"value": 1008.3409, "unit": "m³"}
